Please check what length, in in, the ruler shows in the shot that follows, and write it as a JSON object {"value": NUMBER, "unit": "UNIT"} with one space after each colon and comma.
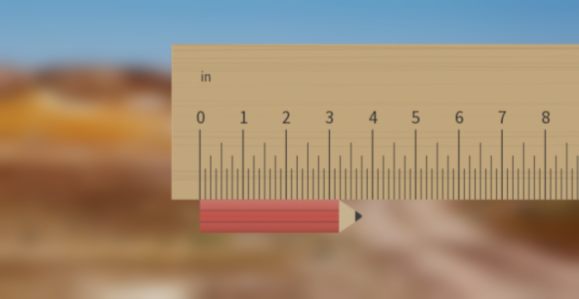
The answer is {"value": 3.75, "unit": "in"}
